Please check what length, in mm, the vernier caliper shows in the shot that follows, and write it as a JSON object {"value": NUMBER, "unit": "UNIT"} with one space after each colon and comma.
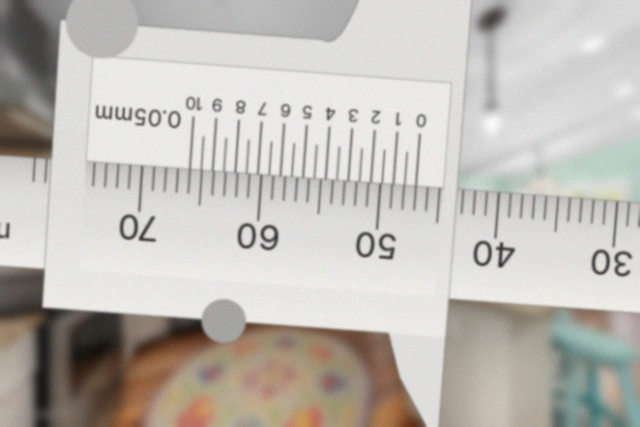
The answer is {"value": 47.0, "unit": "mm"}
